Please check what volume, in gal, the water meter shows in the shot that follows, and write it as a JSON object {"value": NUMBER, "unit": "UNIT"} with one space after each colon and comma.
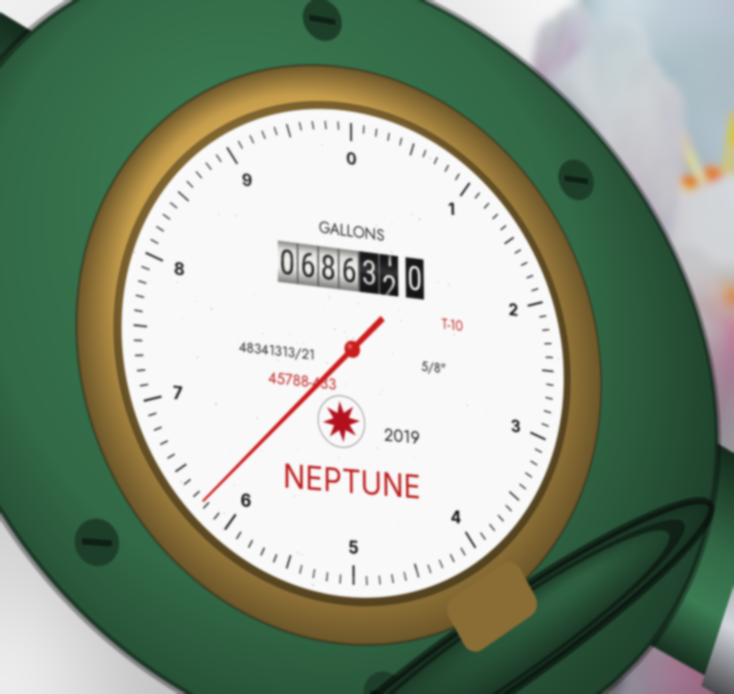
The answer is {"value": 686316.2, "unit": "gal"}
